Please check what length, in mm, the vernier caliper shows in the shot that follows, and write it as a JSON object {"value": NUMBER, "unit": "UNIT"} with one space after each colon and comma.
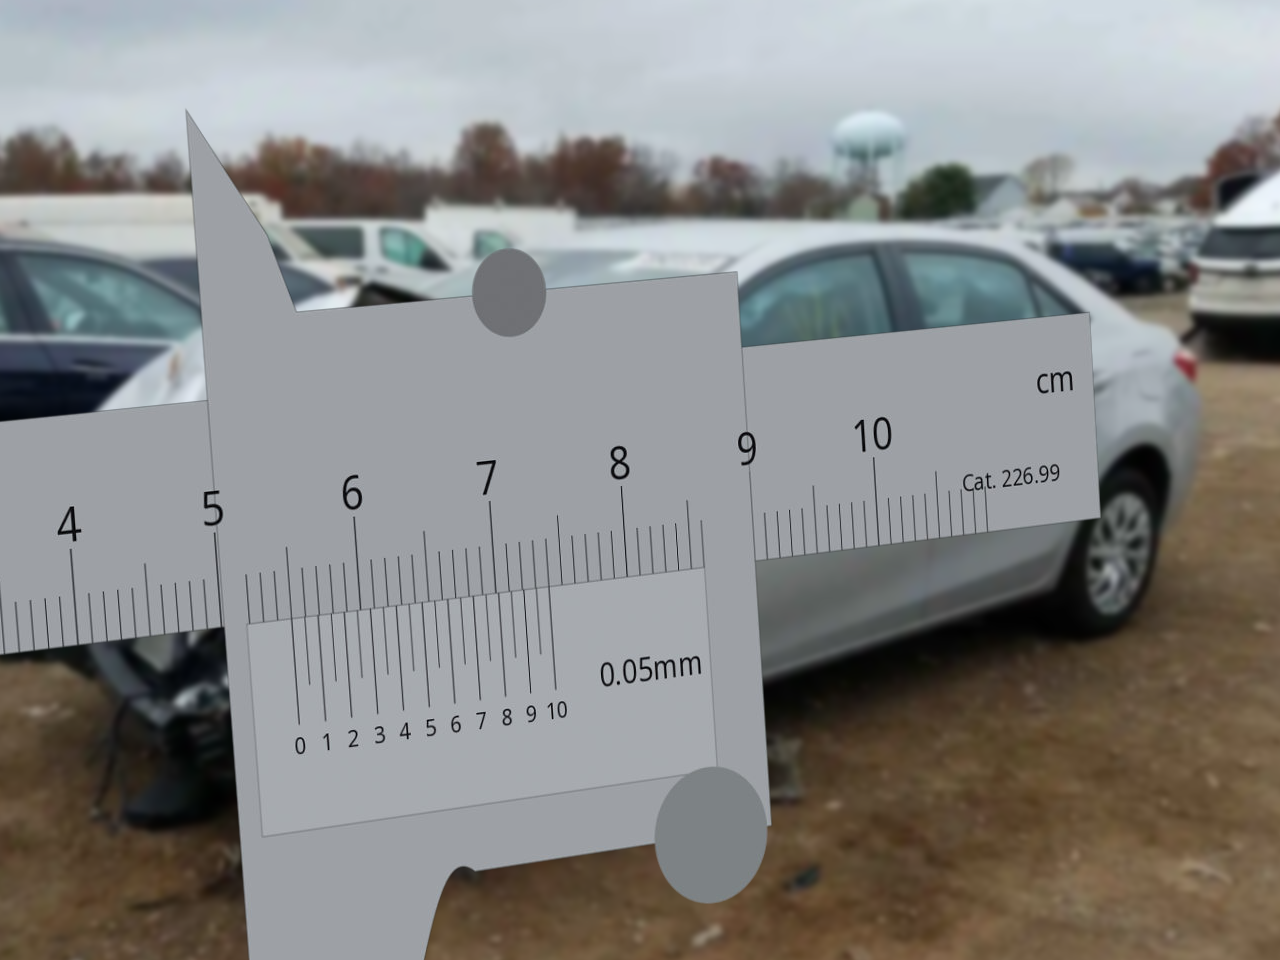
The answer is {"value": 55.0, "unit": "mm"}
